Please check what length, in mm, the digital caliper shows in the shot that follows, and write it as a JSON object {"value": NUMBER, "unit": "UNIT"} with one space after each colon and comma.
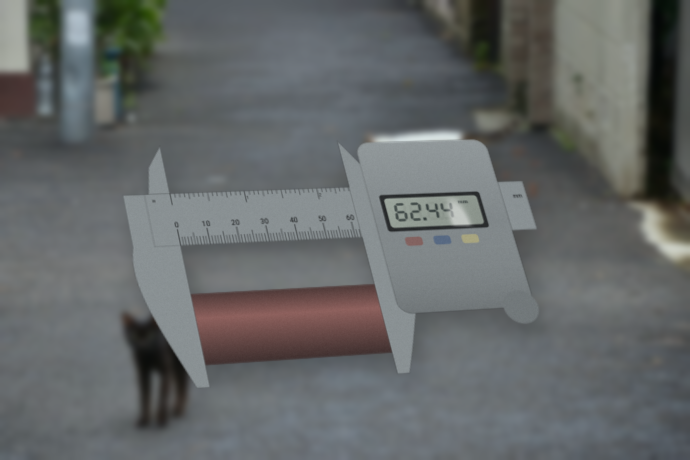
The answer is {"value": 62.44, "unit": "mm"}
